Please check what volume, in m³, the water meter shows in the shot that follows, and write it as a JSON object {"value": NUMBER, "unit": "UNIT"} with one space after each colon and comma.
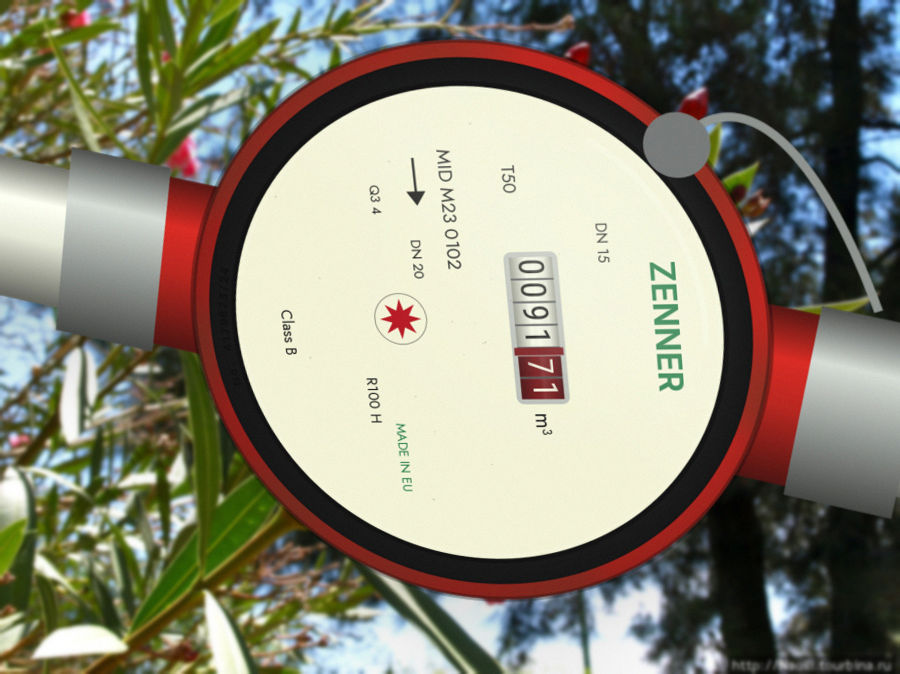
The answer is {"value": 91.71, "unit": "m³"}
